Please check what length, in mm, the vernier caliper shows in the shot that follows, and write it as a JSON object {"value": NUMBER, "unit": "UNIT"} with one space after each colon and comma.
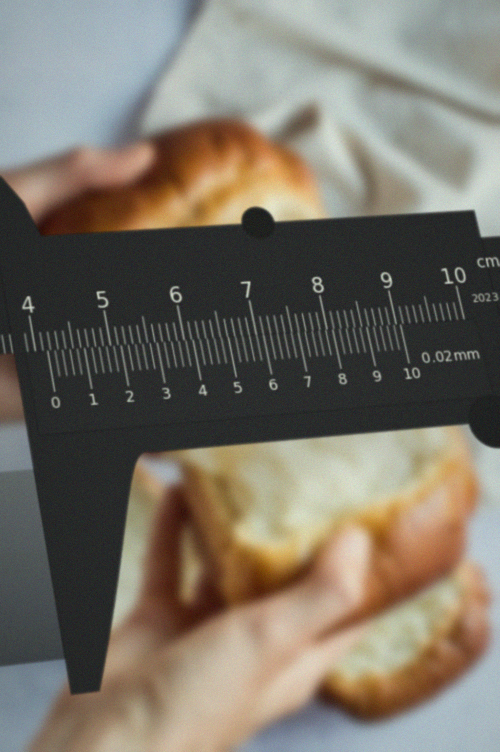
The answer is {"value": 41.6, "unit": "mm"}
